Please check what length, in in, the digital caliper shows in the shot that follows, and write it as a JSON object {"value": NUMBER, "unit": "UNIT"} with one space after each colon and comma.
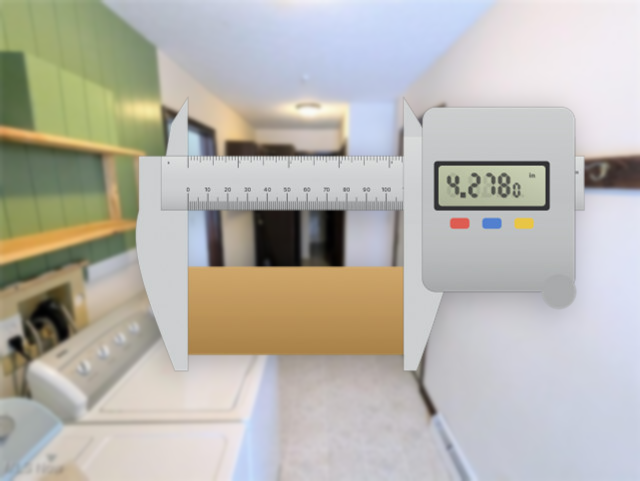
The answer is {"value": 4.2780, "unit": "in"}
